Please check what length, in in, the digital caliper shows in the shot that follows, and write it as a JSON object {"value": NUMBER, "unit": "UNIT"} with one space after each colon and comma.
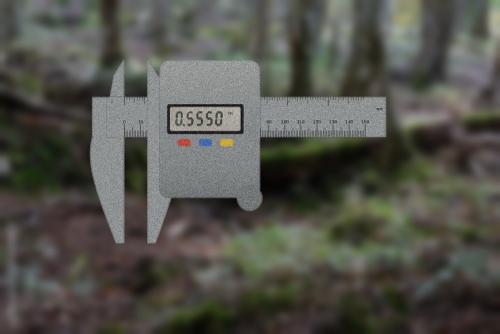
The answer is {"value": 0.5550, "unit": "in"}
